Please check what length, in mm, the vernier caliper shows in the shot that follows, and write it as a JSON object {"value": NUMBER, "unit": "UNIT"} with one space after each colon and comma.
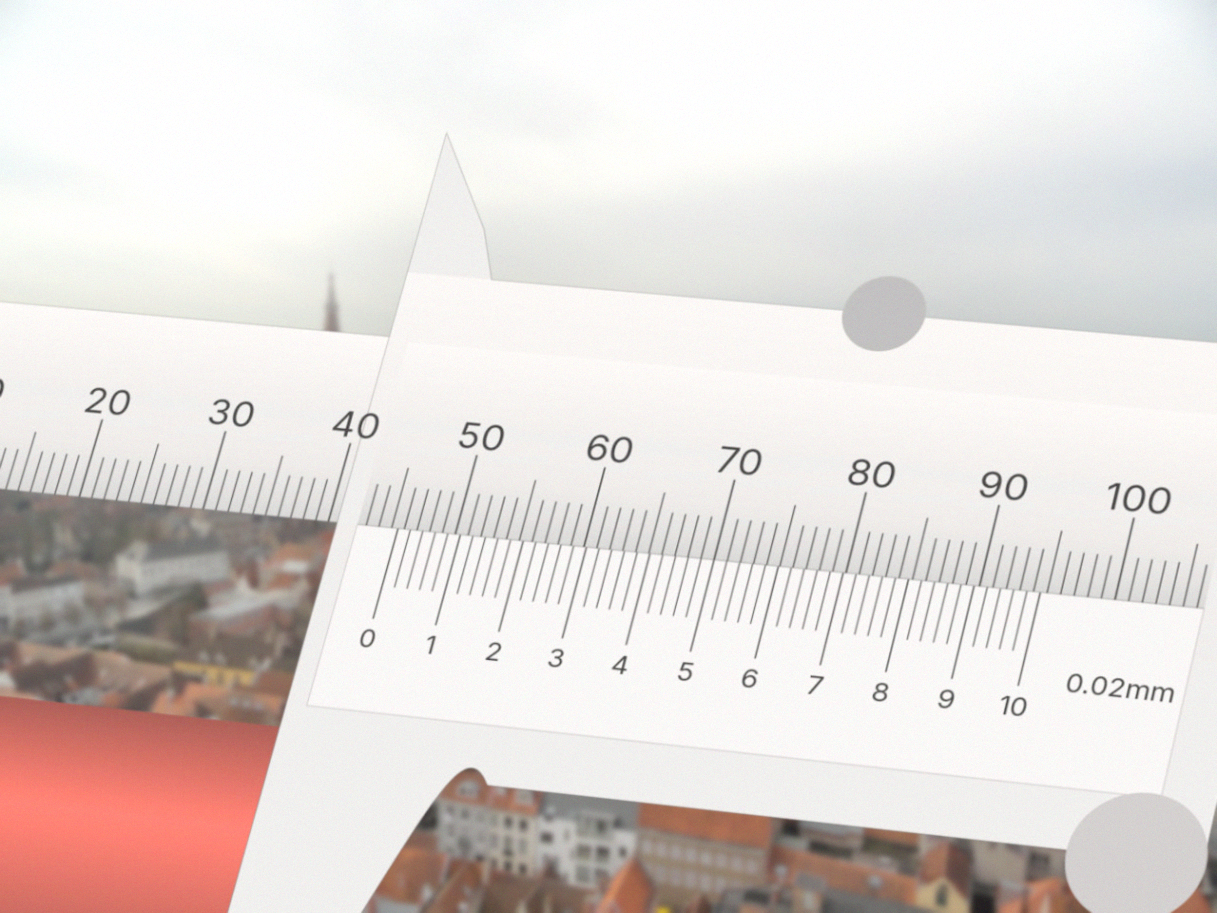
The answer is {"value": 45.5, "unit": "mm"}
